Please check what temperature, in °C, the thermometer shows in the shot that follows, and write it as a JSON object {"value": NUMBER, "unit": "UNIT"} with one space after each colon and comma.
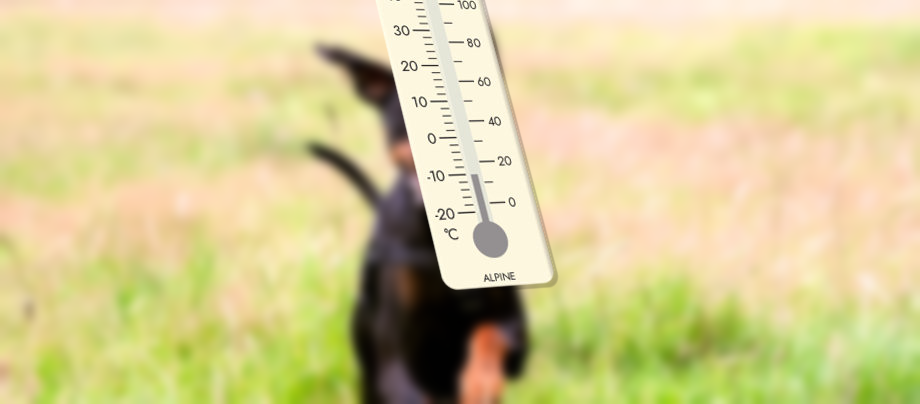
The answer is {"value": -10, "unit": "°C"}
